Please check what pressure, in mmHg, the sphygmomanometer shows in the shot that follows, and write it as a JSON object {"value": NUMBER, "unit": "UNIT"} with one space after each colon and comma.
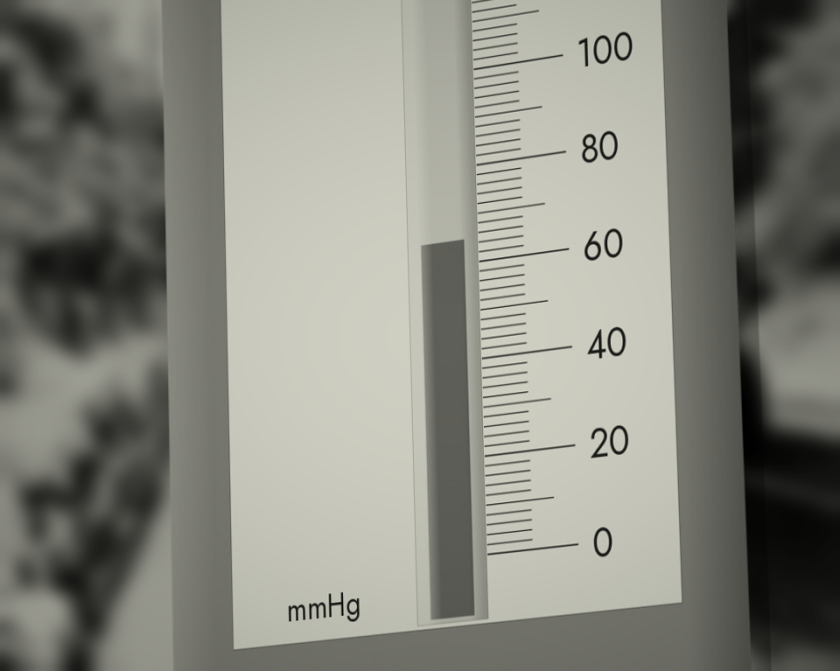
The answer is {"value": 65, "unit": "mmHg"}
